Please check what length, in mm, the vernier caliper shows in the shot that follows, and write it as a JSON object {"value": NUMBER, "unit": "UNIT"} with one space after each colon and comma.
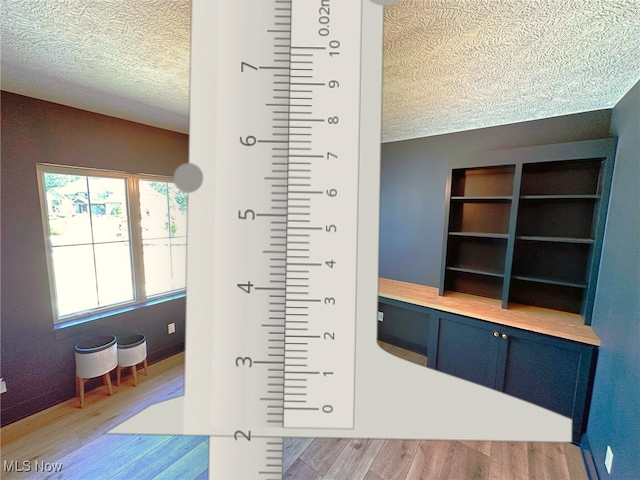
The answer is {"value": 23.8, "unit": "mm"}
